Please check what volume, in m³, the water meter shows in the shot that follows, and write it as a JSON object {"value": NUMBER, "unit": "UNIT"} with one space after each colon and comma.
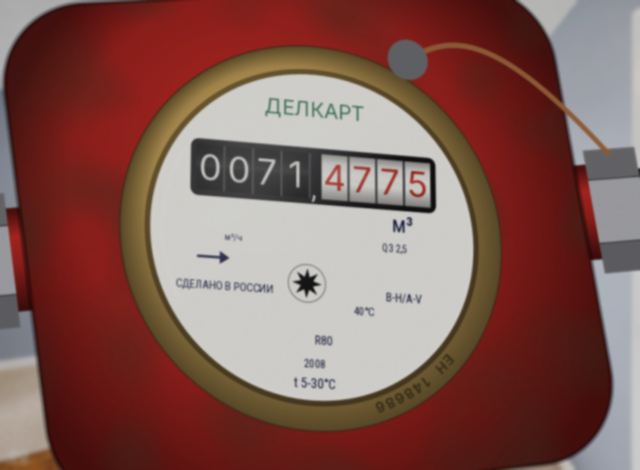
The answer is {"value": 71.4775, "unit": "m³"}
